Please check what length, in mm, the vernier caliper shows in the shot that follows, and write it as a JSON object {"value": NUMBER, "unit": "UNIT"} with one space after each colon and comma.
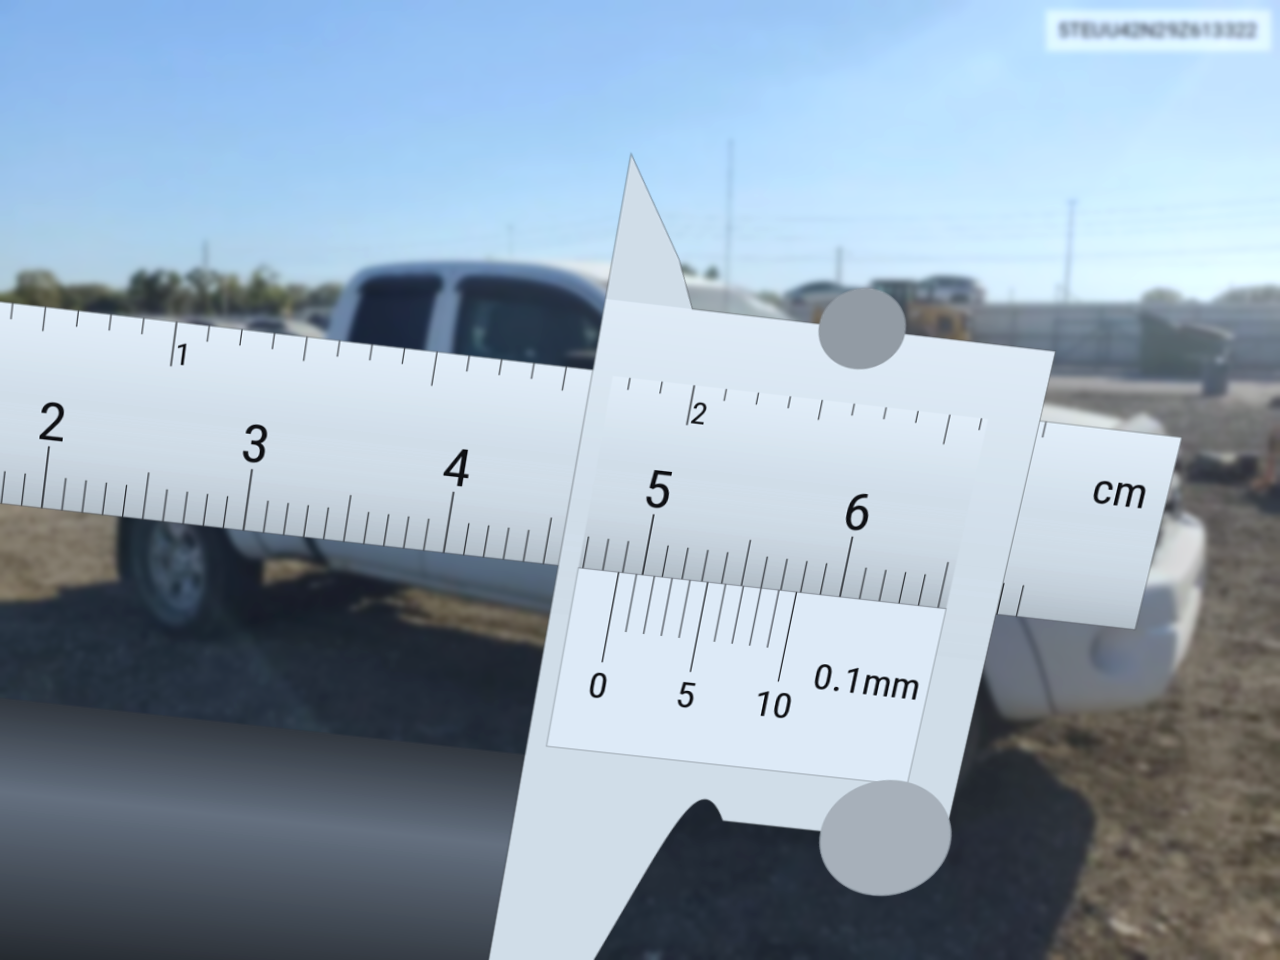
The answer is {"value": 48.8, "unit": "mm"}
